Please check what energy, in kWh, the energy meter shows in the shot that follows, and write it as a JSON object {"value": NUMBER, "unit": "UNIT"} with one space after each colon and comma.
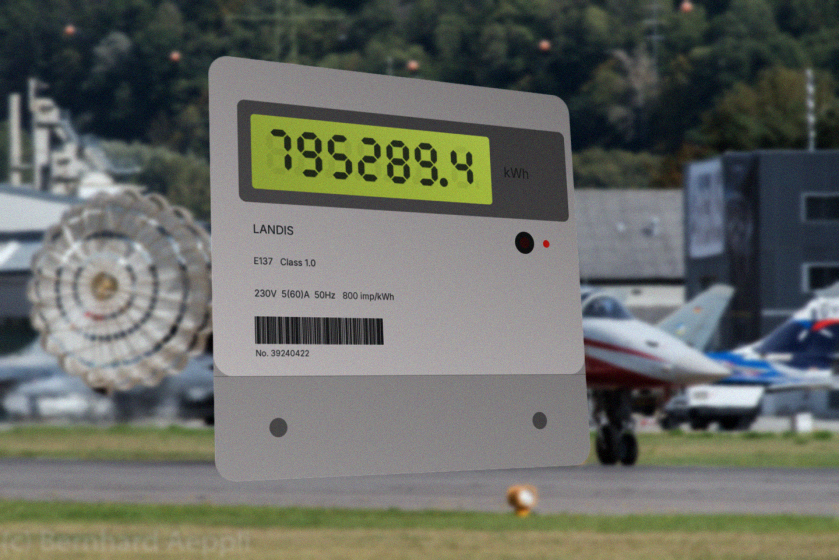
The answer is {"value": 795289.4, "unit": "kWh"}
